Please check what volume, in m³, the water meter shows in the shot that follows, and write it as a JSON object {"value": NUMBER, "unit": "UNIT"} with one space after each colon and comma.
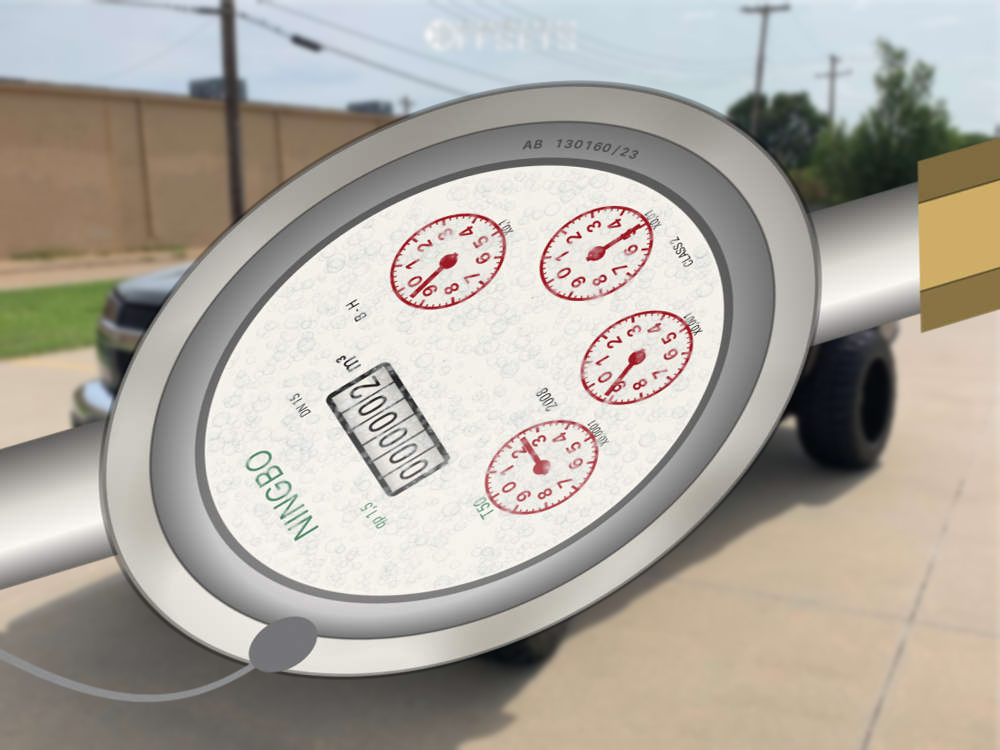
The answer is {"value": 1.9492, "unit": "m³"}
